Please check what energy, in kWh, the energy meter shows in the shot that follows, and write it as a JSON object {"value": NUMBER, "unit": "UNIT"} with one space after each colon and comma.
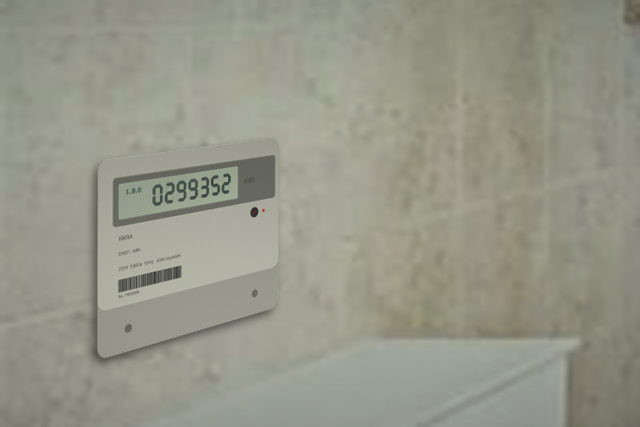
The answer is {"value": 299352, "unit": "kWh"}
